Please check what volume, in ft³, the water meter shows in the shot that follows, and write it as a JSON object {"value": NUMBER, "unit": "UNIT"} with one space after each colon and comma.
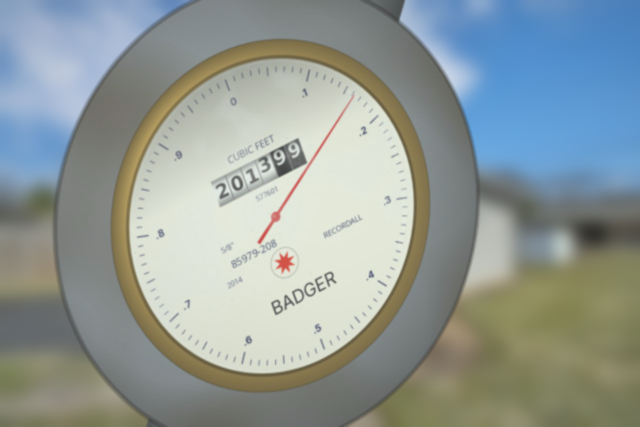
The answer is {"value": 201399.16, "unit": "ft³"}
